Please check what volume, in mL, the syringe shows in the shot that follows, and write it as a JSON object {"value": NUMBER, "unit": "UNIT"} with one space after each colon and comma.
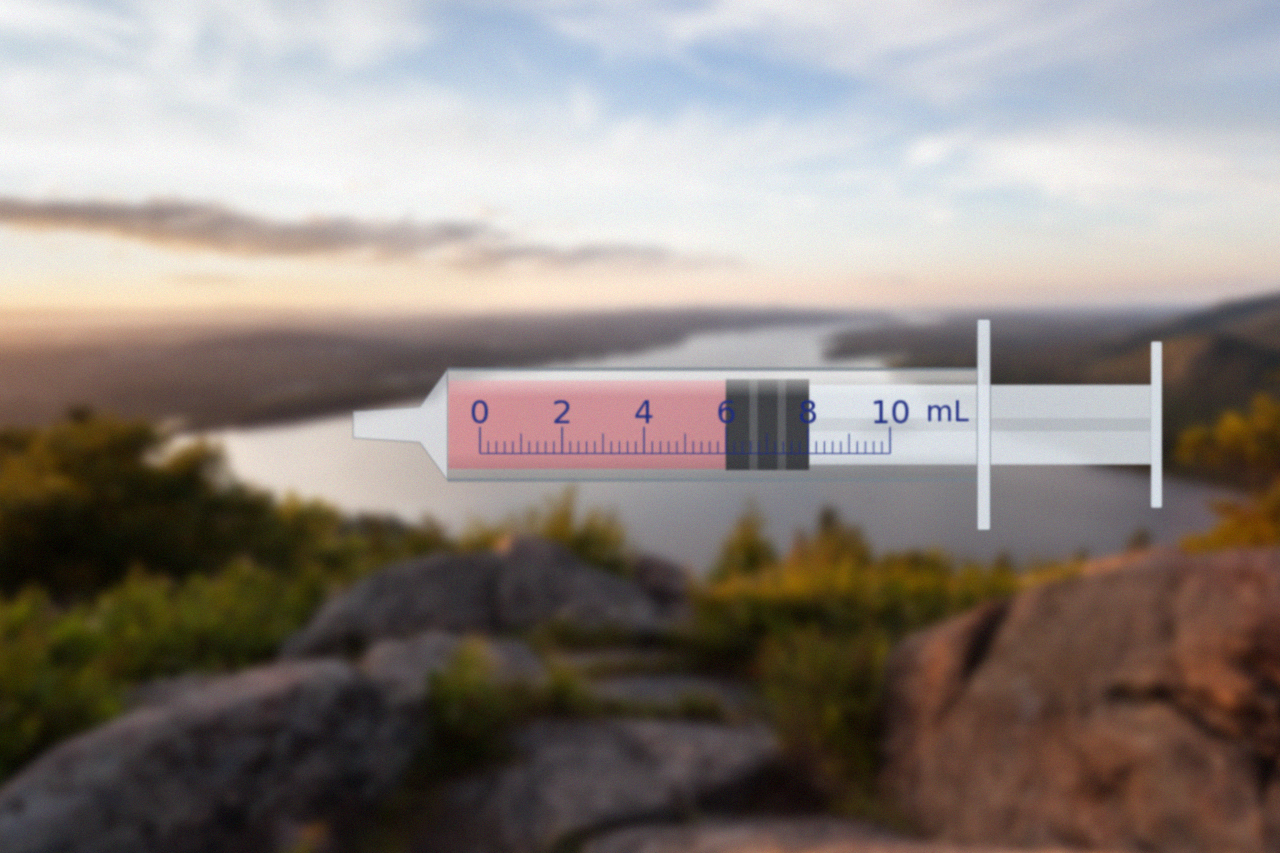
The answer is {"value": 6, "unit": "mL"}
